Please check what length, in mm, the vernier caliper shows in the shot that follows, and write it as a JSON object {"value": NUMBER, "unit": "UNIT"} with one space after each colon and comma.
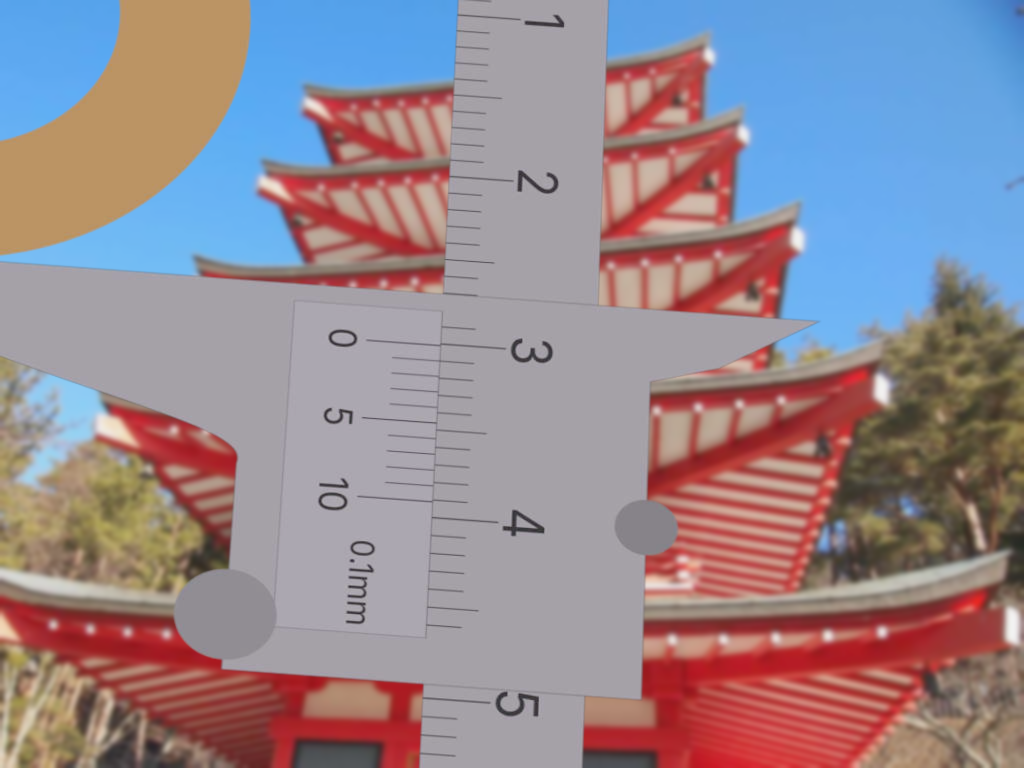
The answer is {"value": 30.1, "unit": "mm"}
